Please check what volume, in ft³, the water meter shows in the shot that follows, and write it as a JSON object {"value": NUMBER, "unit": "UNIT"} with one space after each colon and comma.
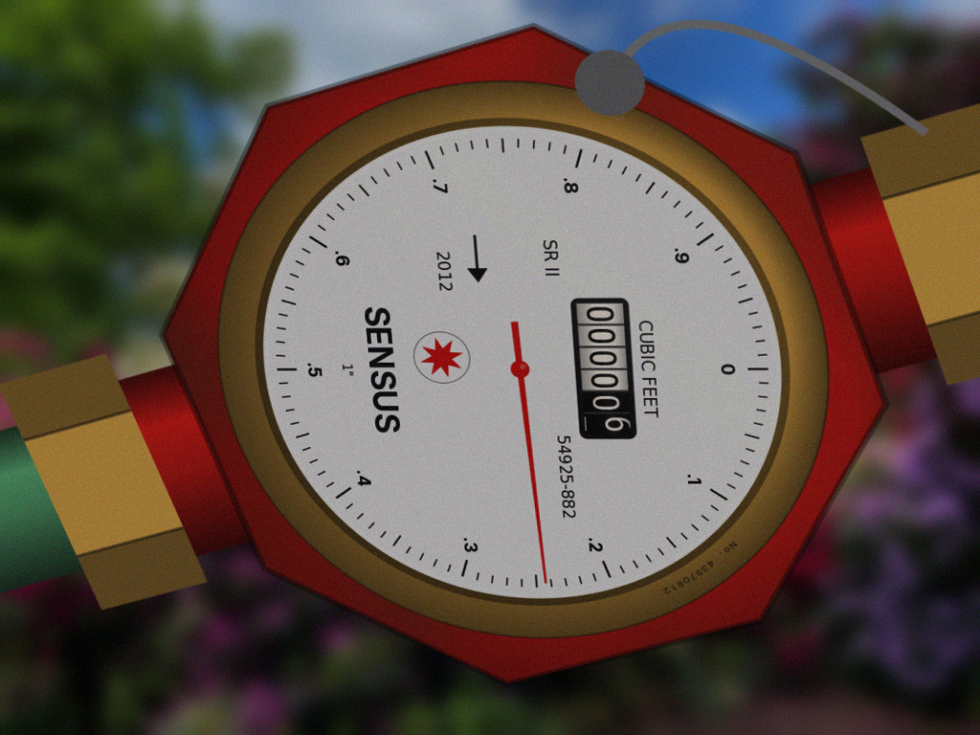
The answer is {"value": 6.24, "unit": "ft³"}
